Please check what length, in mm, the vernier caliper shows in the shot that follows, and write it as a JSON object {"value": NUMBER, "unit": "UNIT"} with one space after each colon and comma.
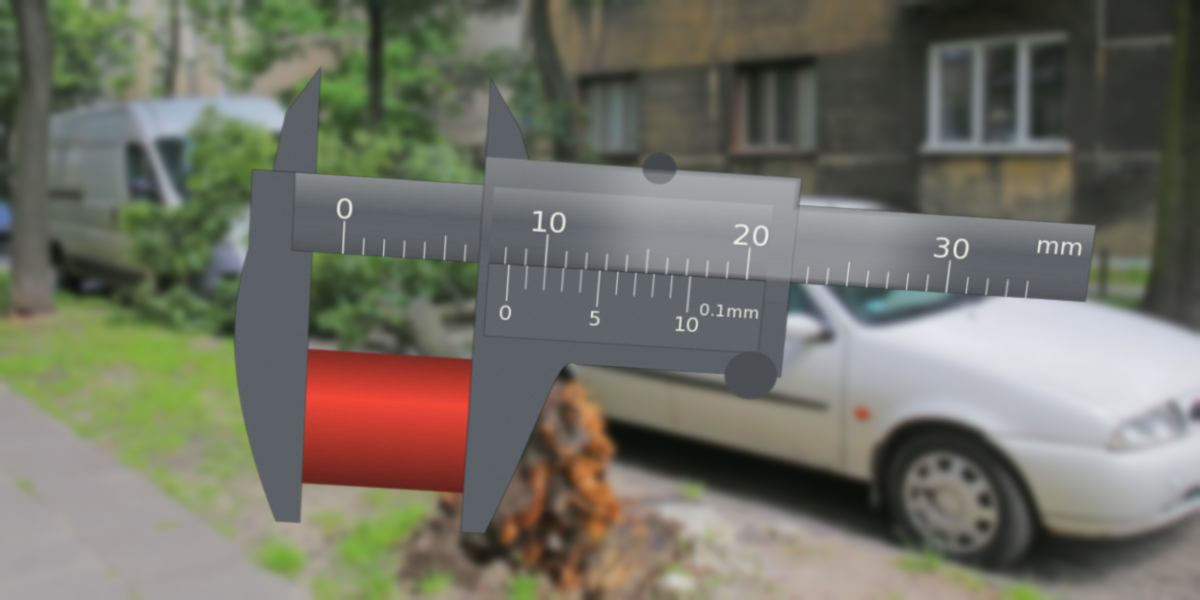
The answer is {"value": 8.2, "unit": "mm"}
